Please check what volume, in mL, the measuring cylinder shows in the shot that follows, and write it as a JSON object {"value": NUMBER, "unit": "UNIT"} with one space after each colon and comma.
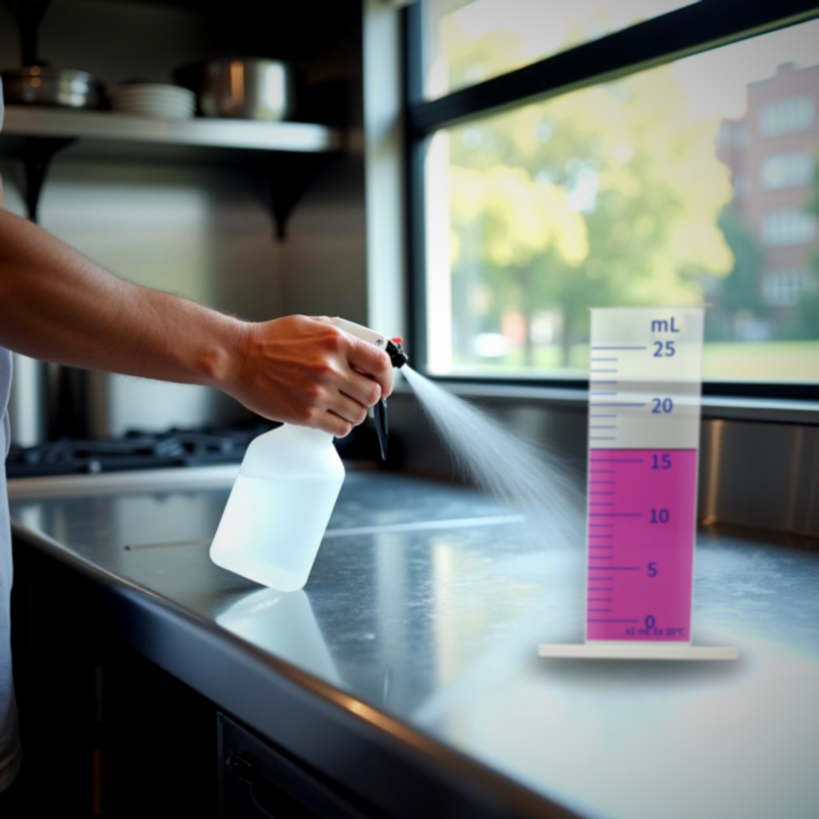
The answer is {"value": 16, "unit": "mL"}
